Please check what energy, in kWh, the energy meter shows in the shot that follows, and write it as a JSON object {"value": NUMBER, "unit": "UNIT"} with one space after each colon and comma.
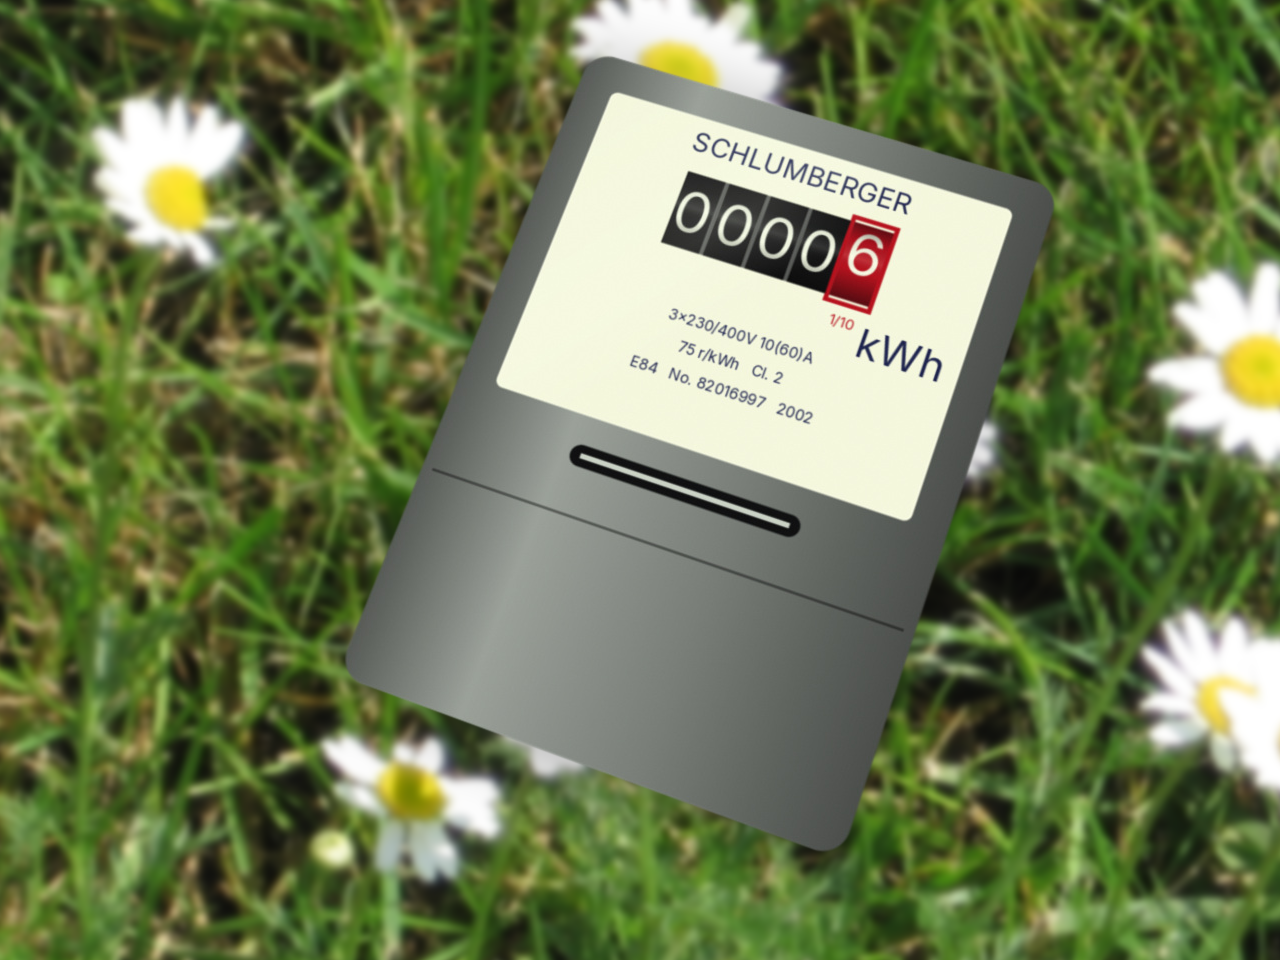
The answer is {"value": 0.6, "unit": "kWh"}
